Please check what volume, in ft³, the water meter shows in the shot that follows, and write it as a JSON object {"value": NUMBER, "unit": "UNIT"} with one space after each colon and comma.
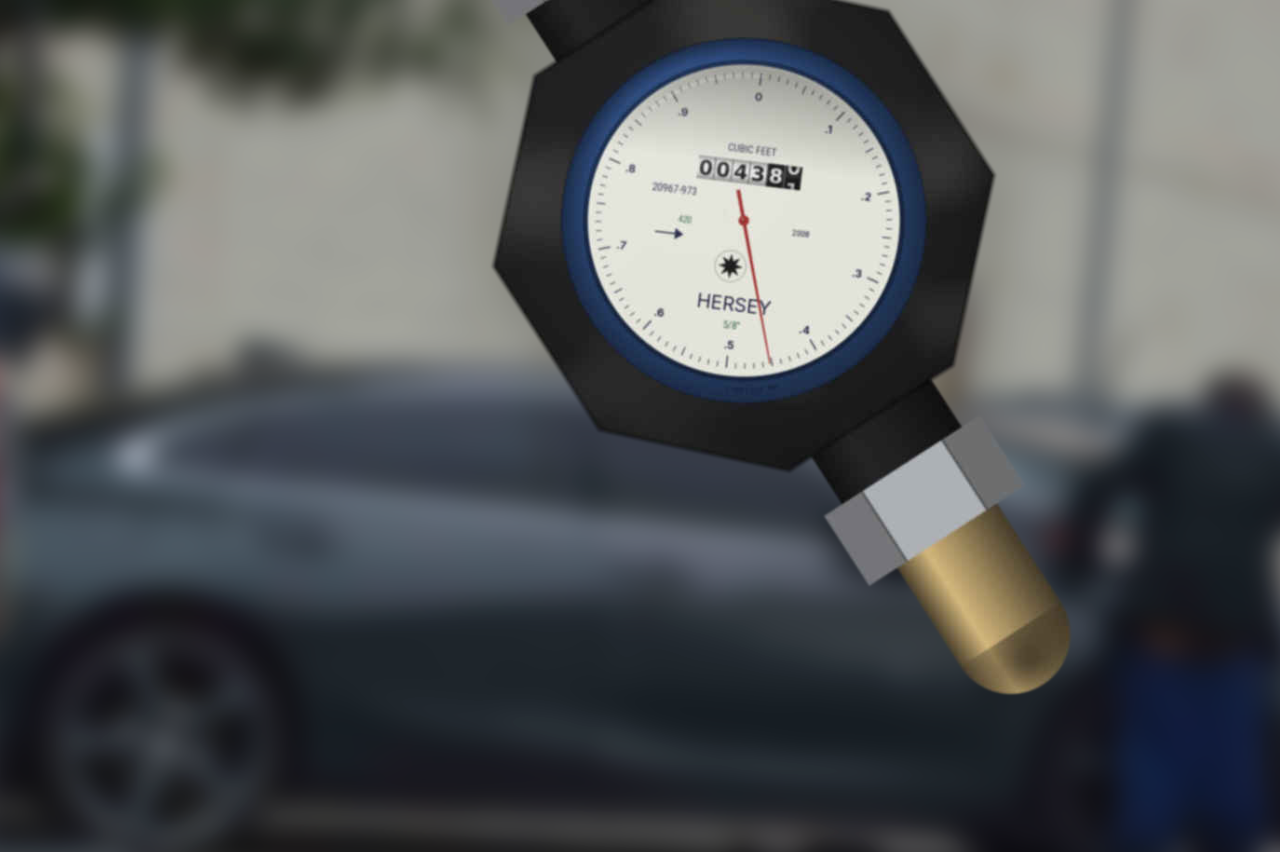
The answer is {"value": 4380.45, "unit": "ft³"}
